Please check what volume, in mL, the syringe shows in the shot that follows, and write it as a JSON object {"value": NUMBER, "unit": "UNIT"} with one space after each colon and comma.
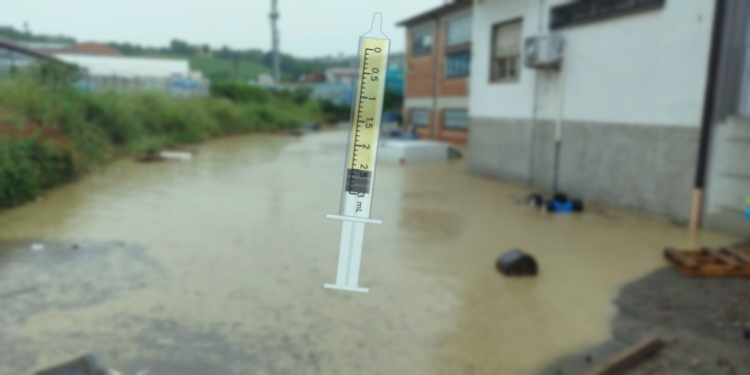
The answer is {"value": 2.5, "unit": "mL"}
